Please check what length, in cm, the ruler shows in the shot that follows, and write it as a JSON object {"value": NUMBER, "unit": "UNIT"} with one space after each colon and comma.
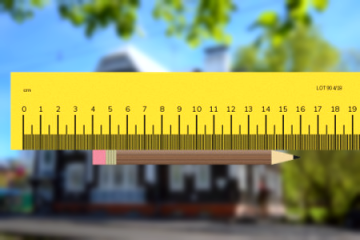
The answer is {"value": 12, "unit": "cm"}
